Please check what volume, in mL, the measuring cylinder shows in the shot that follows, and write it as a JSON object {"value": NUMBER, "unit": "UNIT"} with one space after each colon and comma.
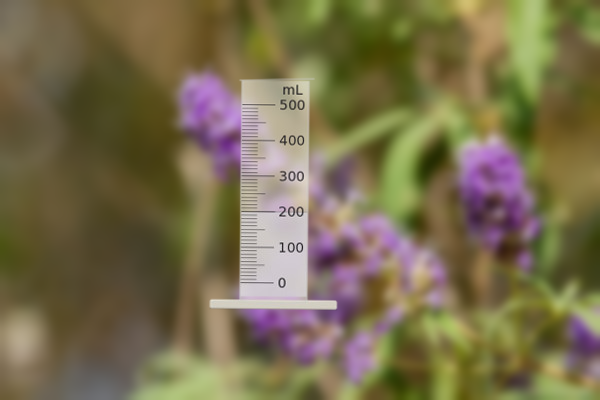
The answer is {"value": 200, "unit": "mL"}
